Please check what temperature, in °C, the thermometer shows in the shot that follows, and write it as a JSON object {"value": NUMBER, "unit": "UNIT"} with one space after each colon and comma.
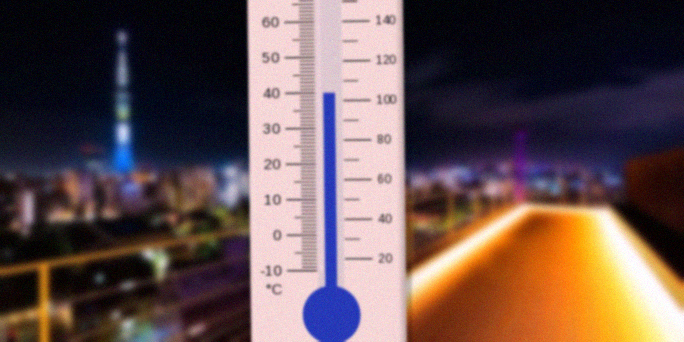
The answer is {"value": 40, "unit": "°C"}
